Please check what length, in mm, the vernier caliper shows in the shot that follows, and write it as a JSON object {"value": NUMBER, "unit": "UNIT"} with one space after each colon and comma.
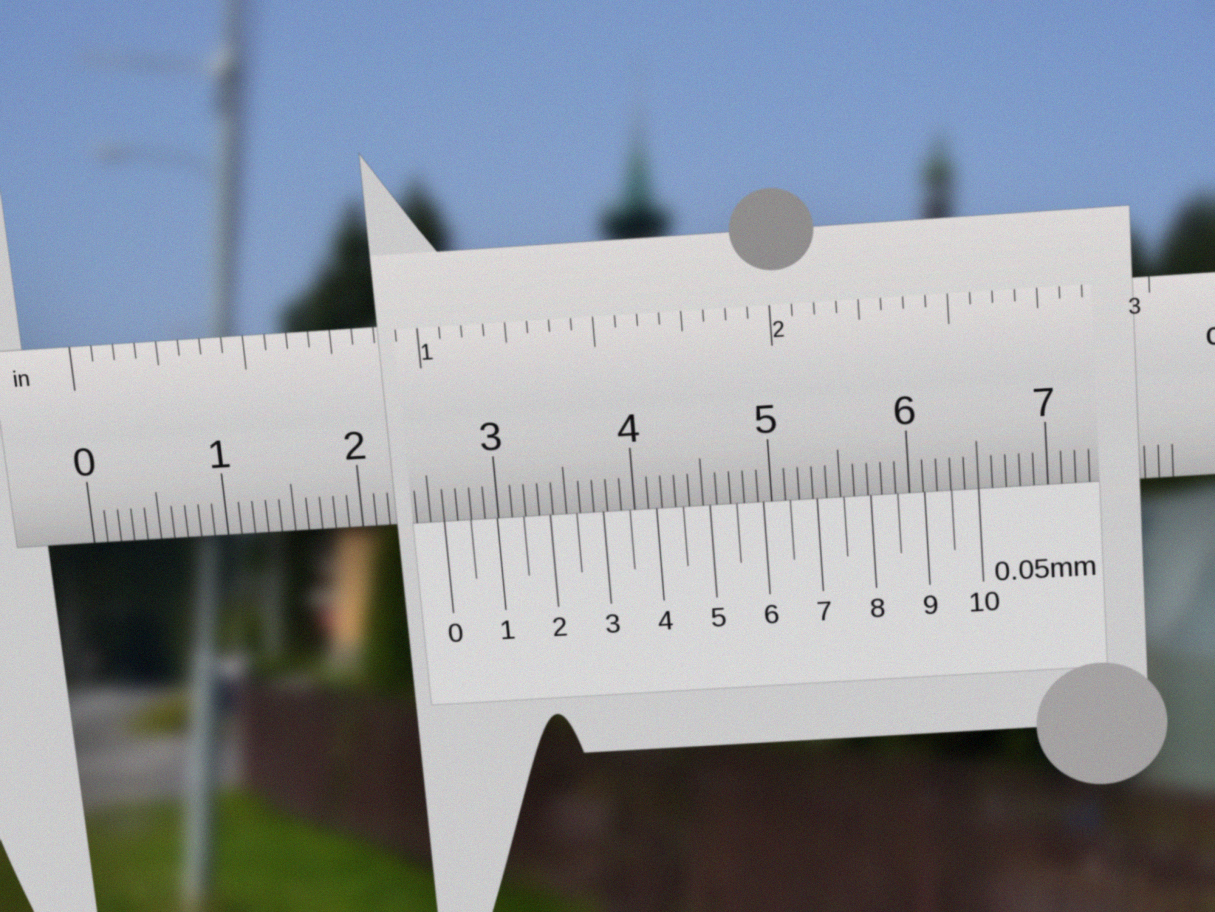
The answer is {"value": 26.0, "unit": "mm"}
